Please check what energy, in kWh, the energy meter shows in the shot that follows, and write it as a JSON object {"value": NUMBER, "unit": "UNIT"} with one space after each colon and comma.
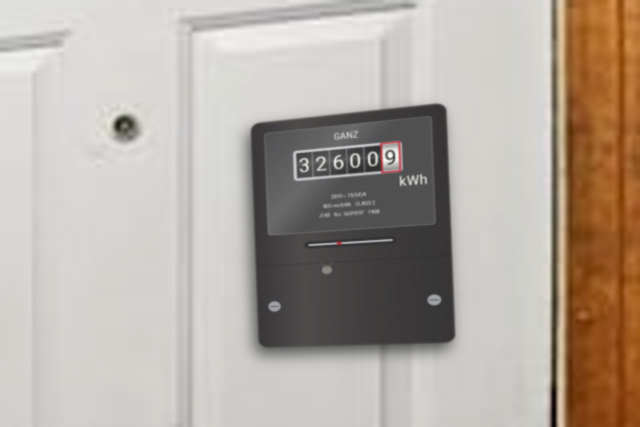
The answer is {"value": 32600.9, "unit": "kWh"}
